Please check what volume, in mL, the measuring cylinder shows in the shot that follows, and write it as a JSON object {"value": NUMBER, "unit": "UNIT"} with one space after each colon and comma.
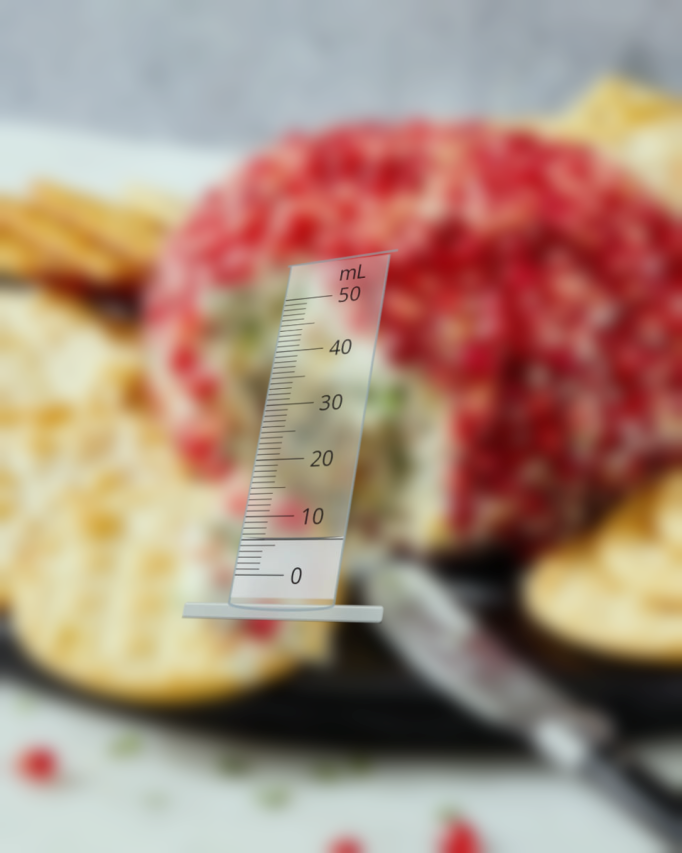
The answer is {"value": 6, "unit": "mL"}
